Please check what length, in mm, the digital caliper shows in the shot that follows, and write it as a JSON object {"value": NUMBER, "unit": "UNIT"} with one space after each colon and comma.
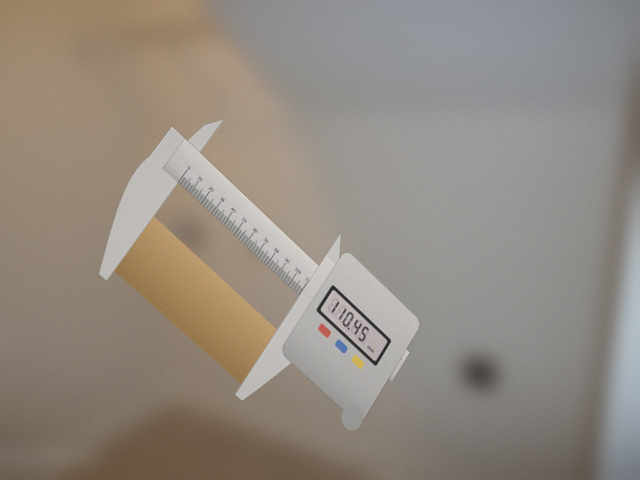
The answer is {"value": 110.45, "unit": "mm"}
